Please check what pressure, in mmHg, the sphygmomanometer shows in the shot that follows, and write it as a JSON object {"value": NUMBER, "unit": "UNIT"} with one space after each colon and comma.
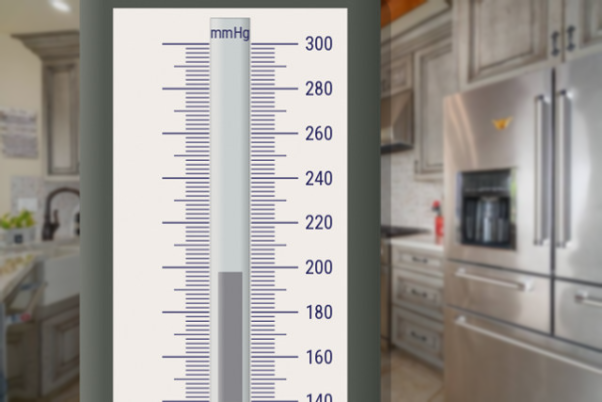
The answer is {"value": 198, "unit": "mmHg"}
